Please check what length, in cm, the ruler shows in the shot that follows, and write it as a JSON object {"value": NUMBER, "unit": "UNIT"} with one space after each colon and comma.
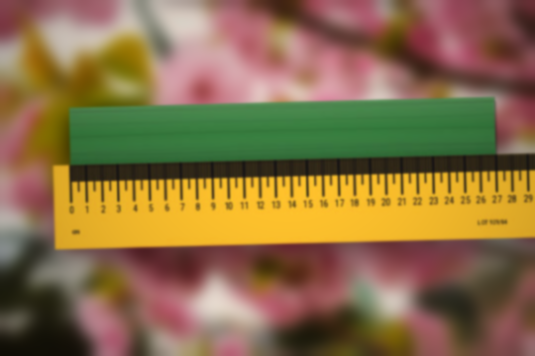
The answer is {"value": 27, "unit": "cm"}
